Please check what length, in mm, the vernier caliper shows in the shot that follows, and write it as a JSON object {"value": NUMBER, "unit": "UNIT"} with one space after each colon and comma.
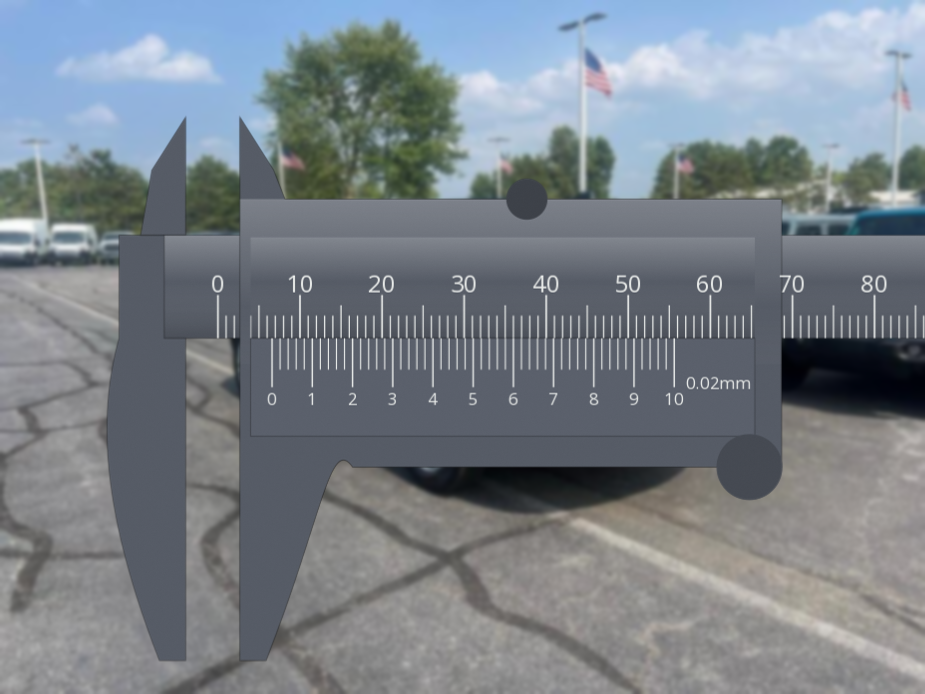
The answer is {"value": 6.6, "unit": "mm"}
